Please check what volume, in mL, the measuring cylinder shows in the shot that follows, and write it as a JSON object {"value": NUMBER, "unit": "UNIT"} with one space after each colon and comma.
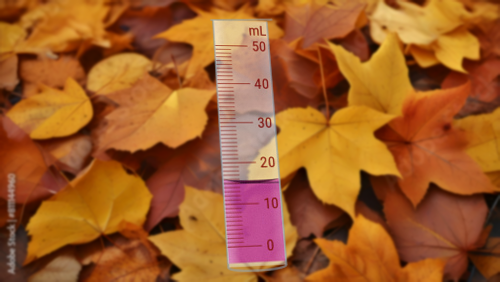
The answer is {"value": 15, "unit": "mL"}
